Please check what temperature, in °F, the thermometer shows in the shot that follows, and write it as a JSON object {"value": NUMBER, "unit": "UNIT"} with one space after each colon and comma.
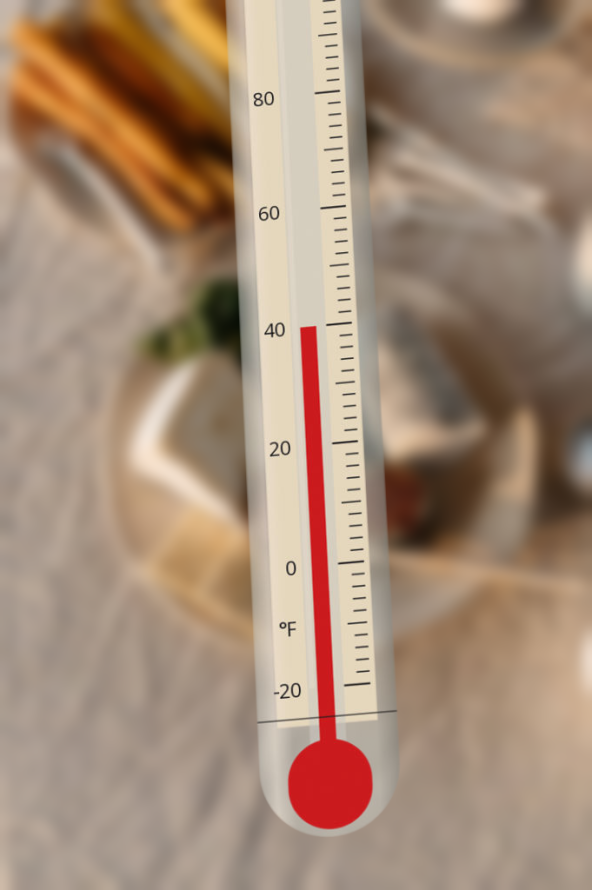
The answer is {"value": 40, "unit": "°F"}
